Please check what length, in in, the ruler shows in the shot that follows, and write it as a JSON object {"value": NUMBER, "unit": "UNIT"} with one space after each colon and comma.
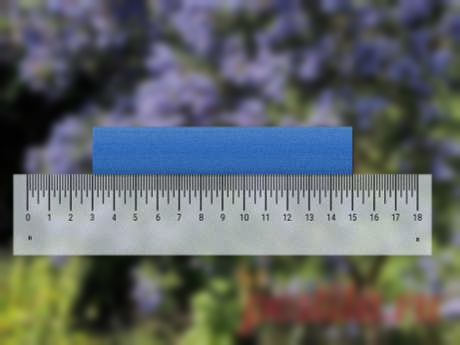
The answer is {"value": 12, "unit": "in"}
